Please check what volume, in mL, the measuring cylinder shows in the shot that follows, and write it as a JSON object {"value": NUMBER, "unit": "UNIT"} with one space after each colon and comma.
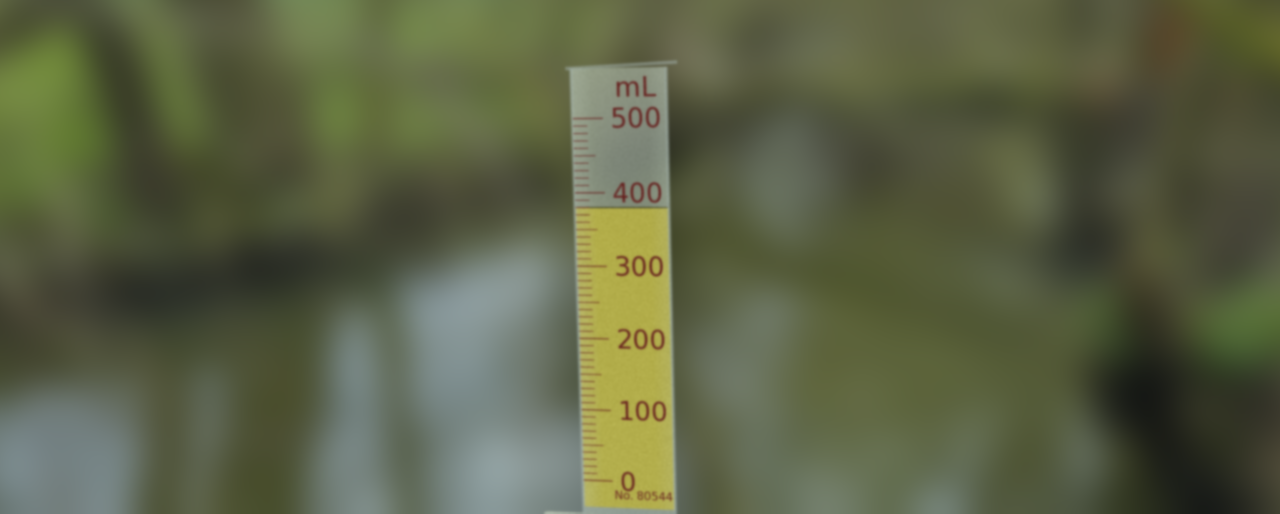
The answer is {"value": 380, "unit": "mL"}
